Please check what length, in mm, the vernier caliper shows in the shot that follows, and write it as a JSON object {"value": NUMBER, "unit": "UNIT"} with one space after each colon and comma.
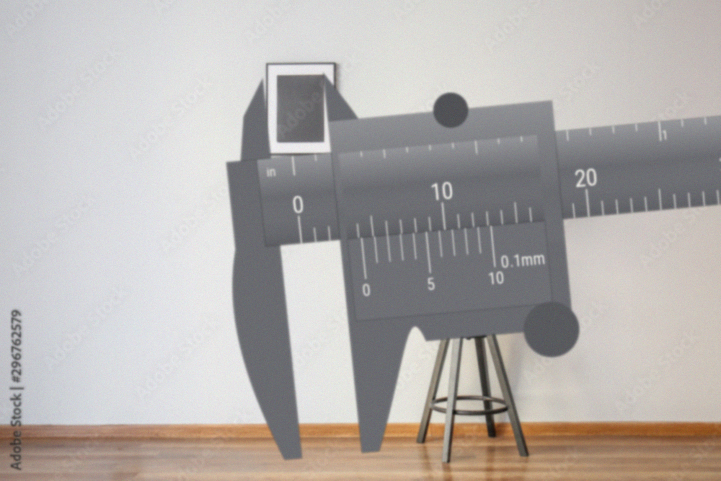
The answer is {"value": 4.2, "unit": "mm"}
